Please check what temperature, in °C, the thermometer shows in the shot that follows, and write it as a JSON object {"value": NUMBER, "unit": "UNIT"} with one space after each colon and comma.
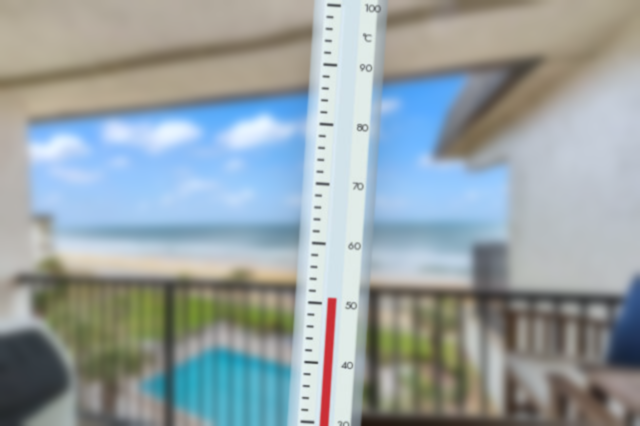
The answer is {"value": 51, "unit": "°C"}
